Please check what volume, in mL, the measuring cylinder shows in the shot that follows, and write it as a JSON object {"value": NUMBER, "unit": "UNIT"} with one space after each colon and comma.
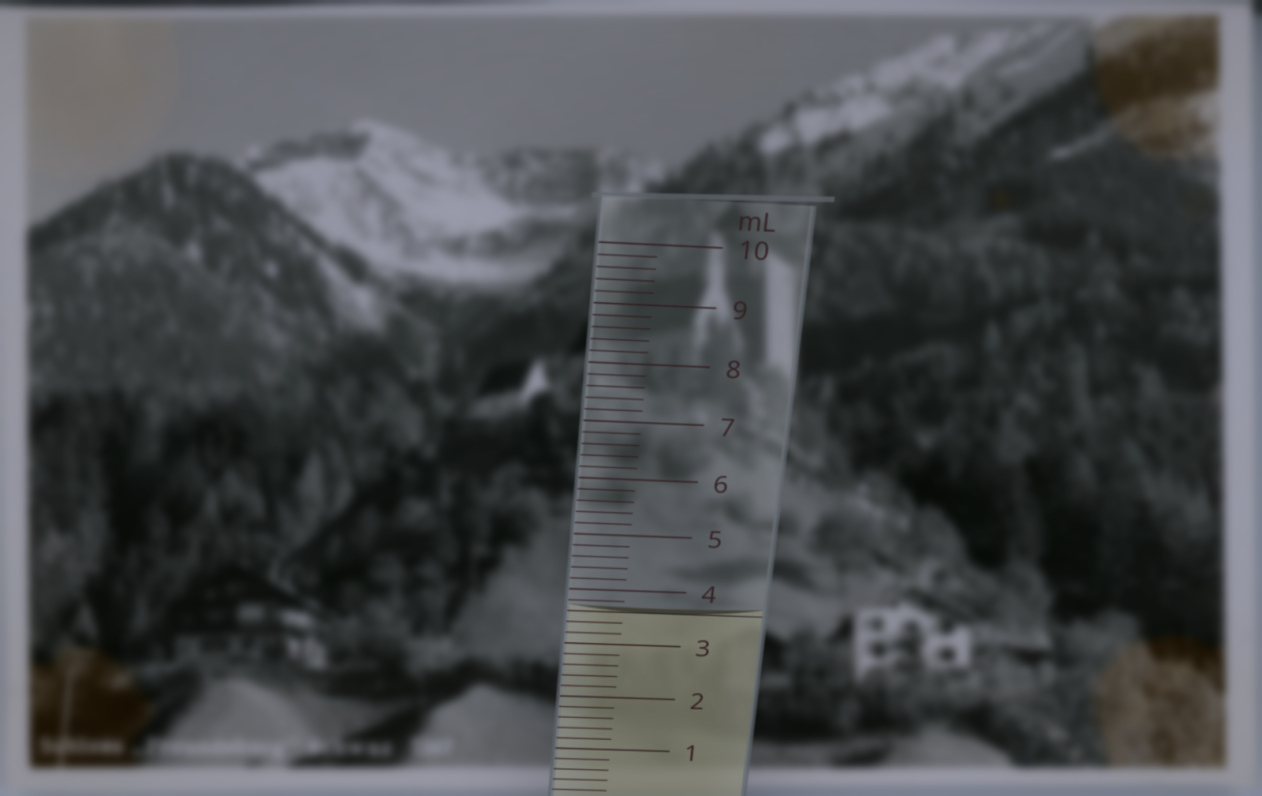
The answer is {"value": 3.6, "unit": "mL"}
